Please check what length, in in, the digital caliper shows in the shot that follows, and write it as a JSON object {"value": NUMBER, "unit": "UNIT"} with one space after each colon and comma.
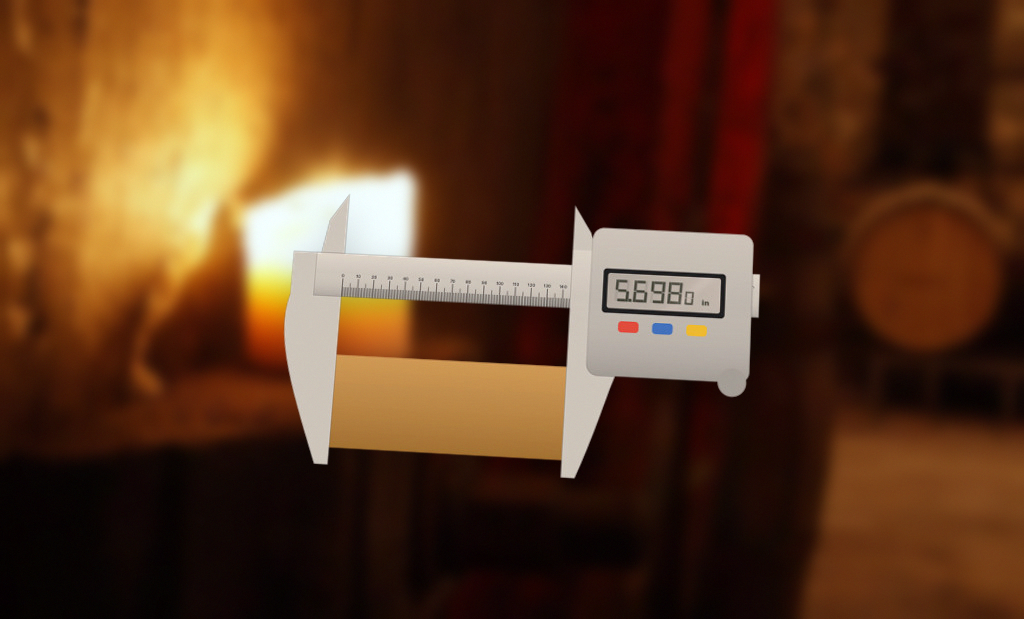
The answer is {"value": 5.6980, "unit": "in"}
